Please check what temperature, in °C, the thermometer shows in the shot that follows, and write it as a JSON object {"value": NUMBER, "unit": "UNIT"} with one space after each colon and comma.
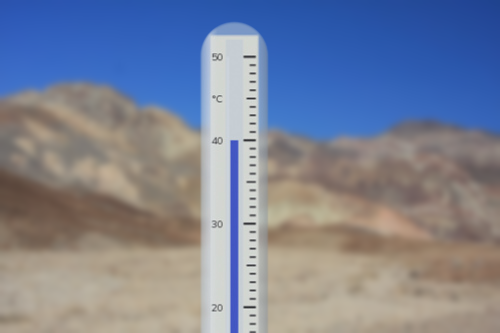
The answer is {"value": 40, "unit": "°C"}
